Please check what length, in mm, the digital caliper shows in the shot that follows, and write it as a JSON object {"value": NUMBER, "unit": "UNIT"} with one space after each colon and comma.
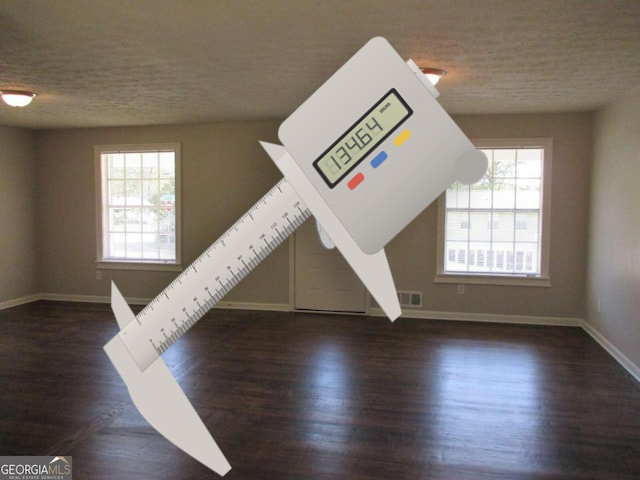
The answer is {"value": 134.64, "unit": "mm"}
